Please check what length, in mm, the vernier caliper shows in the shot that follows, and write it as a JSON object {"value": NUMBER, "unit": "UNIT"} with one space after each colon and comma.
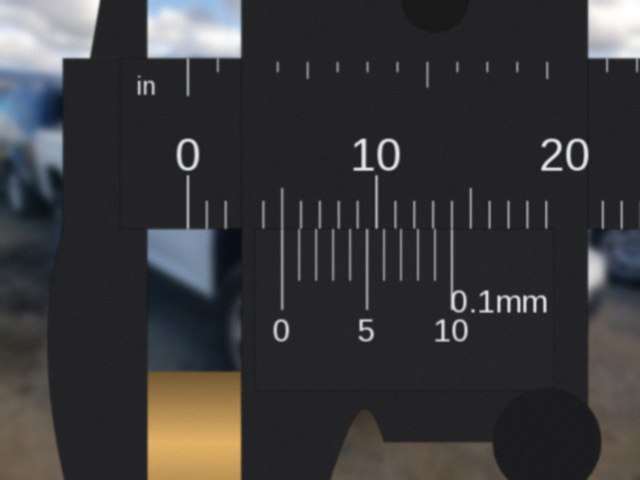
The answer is {"value": 5.0, "unit": "mm"}
